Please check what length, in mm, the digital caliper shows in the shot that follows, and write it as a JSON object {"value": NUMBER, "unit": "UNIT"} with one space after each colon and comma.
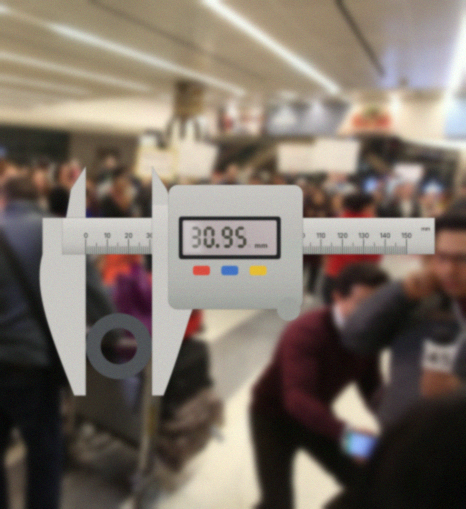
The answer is {"value": 30.95, "unit": "mm"}
